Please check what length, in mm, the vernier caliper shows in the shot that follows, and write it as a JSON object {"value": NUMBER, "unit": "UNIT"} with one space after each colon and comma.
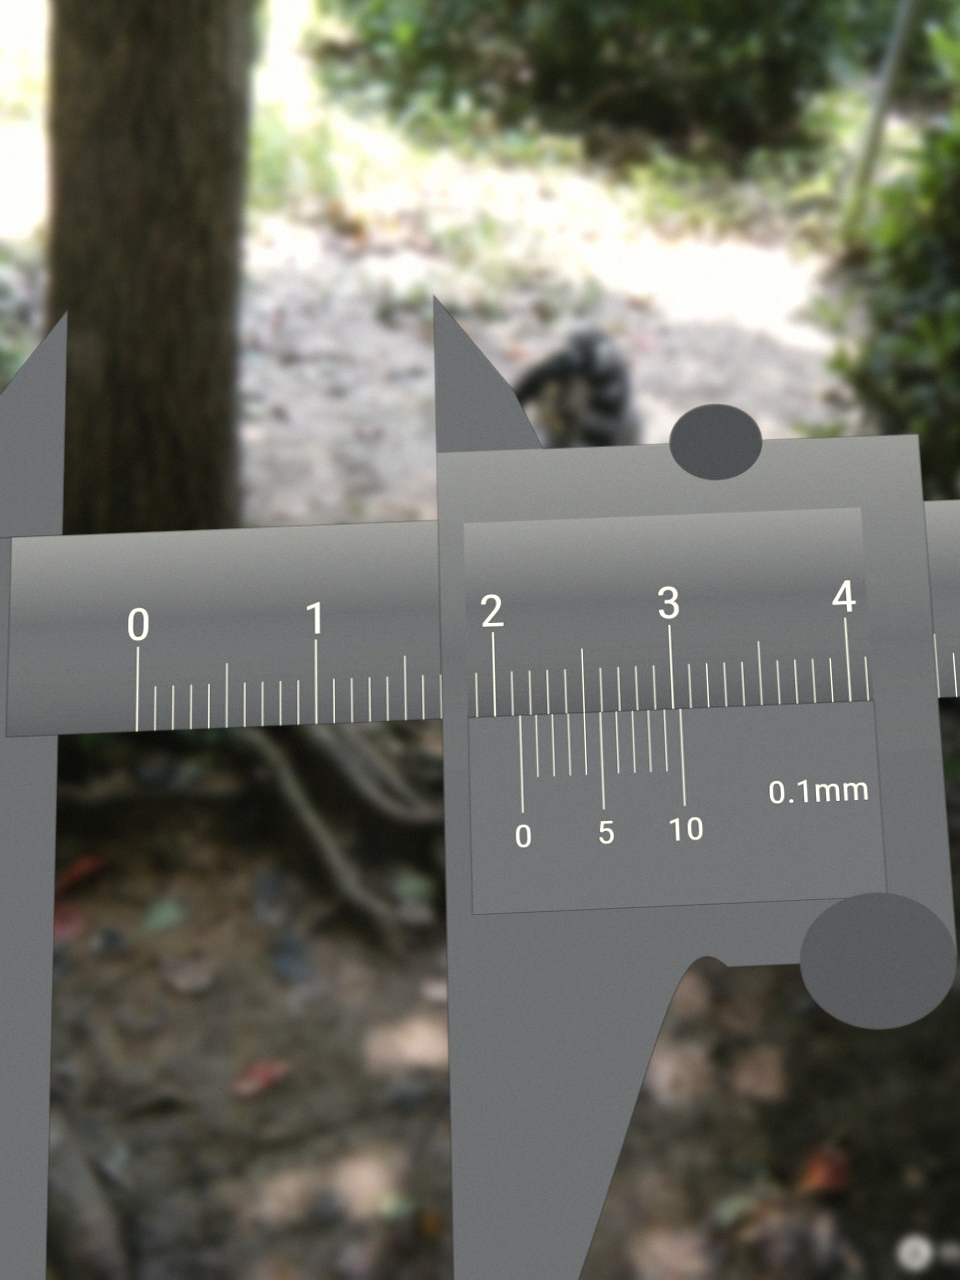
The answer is {"value": 21.4, "unit": "mm"}
